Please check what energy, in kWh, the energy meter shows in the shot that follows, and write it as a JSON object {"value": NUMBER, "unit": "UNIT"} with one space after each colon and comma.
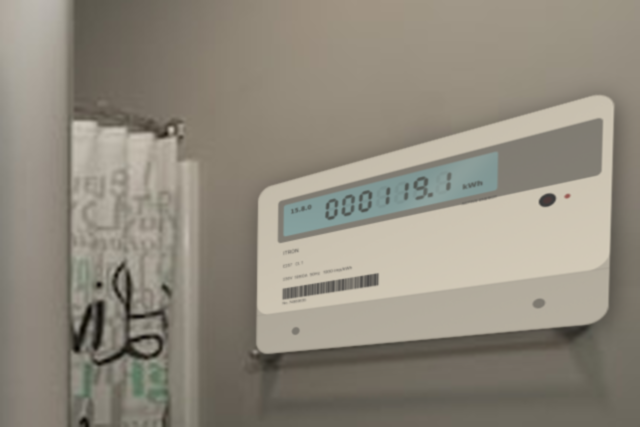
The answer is {"value": 119.1, "unit": "kWh"}
